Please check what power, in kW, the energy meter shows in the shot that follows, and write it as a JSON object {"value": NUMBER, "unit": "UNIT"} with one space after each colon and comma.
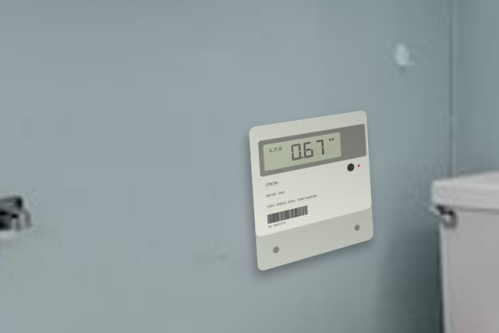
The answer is {"value": 0.67, "unit": "kW"}
